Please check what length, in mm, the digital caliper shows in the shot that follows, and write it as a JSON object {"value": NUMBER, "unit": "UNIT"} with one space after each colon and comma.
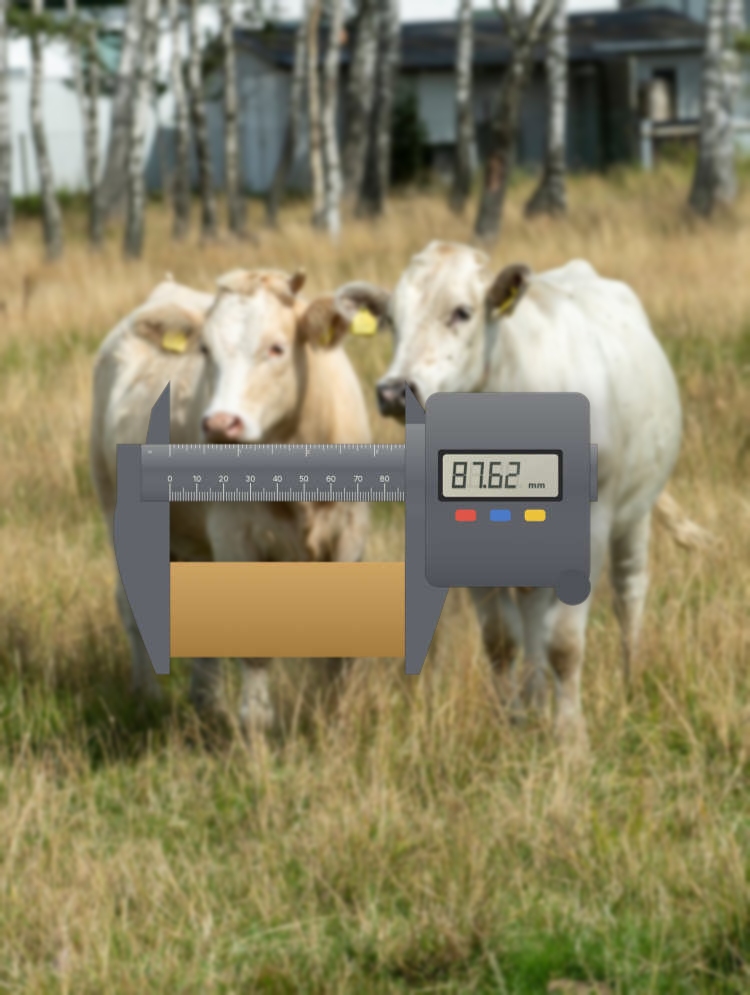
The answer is {"value": 87.62, "unit": "mm"}
